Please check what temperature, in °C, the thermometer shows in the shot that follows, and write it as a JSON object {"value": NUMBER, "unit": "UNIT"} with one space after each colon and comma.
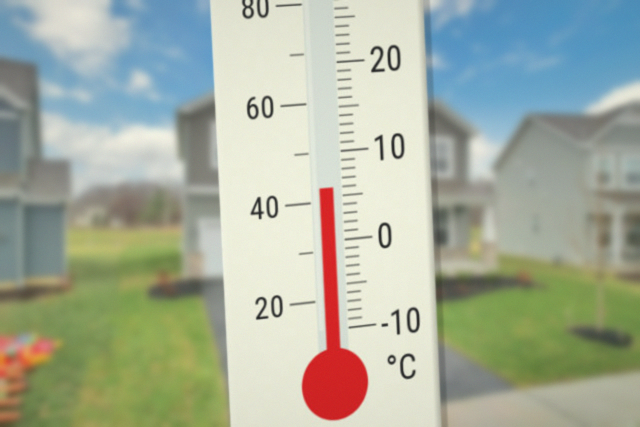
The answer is {"value": 6, "unit": "°C"}
